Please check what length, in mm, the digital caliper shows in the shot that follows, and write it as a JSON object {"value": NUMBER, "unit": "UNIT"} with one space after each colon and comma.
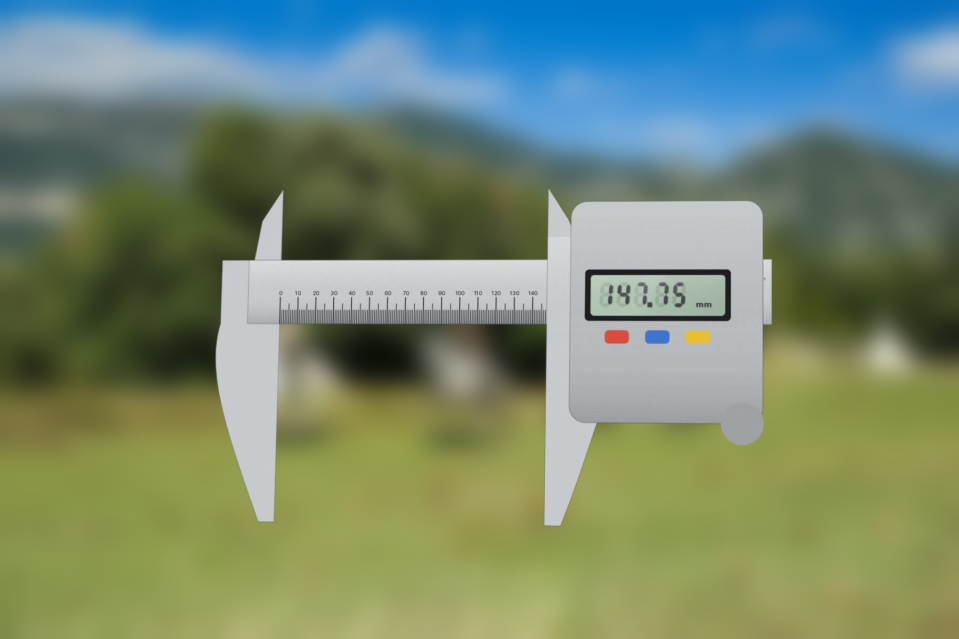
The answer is {"value": 147.75, "unit": "mm"}
